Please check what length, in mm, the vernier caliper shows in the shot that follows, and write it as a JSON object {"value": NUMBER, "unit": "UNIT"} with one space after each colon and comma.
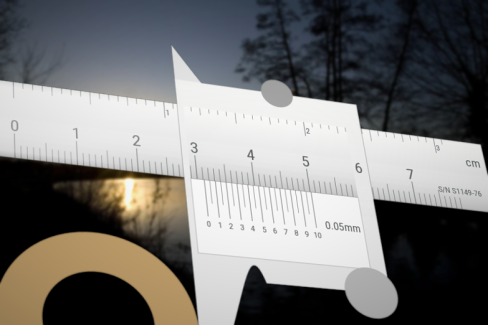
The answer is {"value": 31.2, "unit": "mm"}
